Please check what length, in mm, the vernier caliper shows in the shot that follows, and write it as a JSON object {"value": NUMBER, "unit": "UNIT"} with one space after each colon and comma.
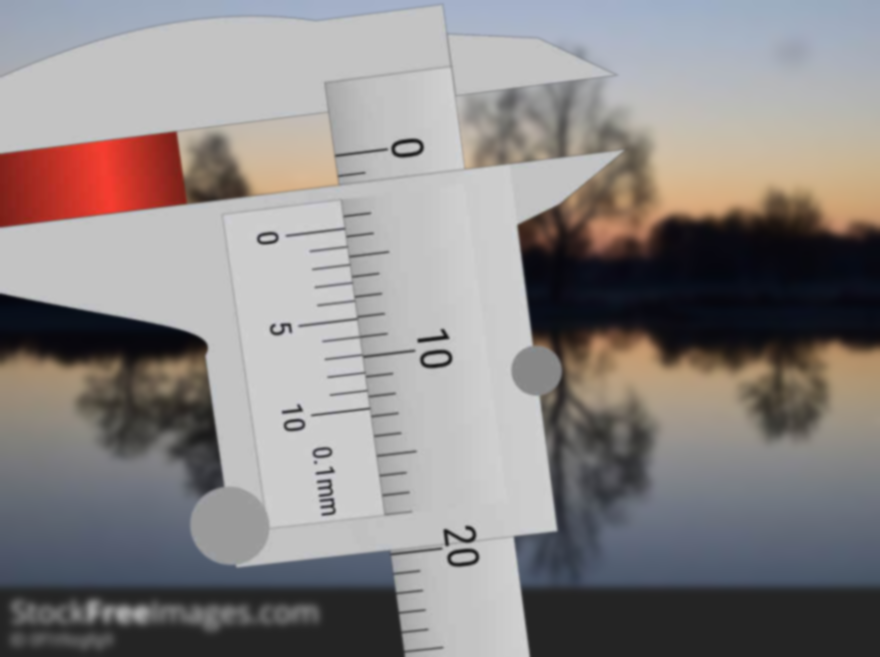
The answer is {"value": 3.6, "unit": "mm"}
